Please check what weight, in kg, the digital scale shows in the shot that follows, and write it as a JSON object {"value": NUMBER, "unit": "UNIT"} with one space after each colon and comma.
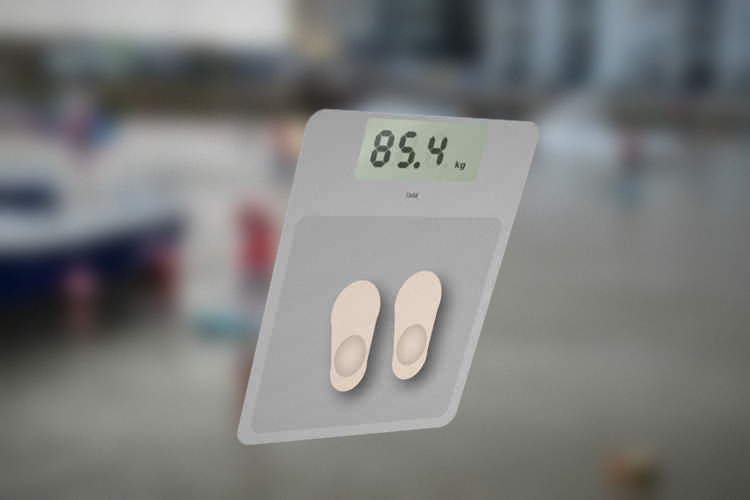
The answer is {"value": 85.4, "unit": "kg"}
